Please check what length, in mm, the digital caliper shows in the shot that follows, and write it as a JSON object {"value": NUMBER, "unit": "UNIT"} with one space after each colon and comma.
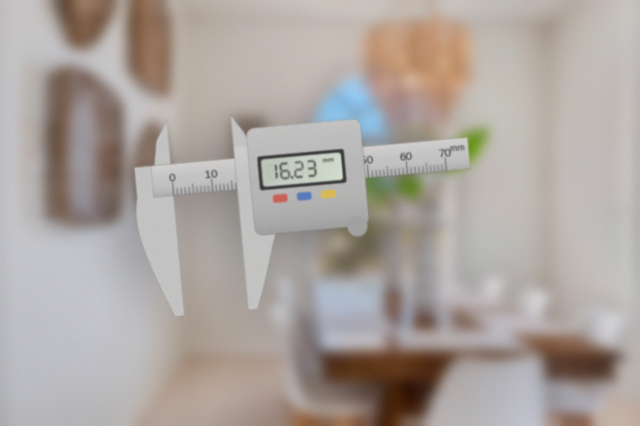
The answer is {"value": 16.23, "unit": "mm"}
